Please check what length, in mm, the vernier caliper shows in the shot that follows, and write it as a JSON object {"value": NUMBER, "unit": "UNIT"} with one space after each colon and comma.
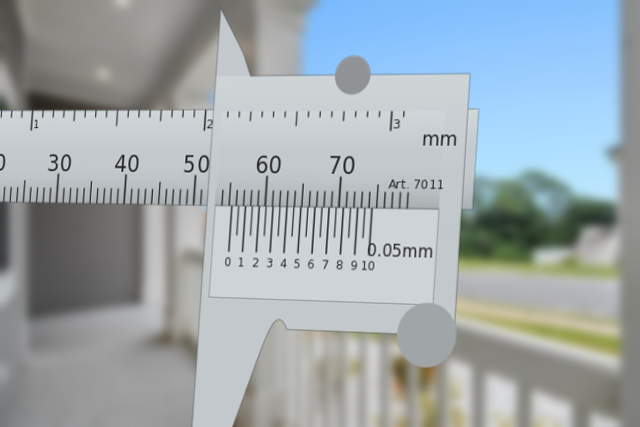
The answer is {"value": 55.4, "unit": "mm"}
